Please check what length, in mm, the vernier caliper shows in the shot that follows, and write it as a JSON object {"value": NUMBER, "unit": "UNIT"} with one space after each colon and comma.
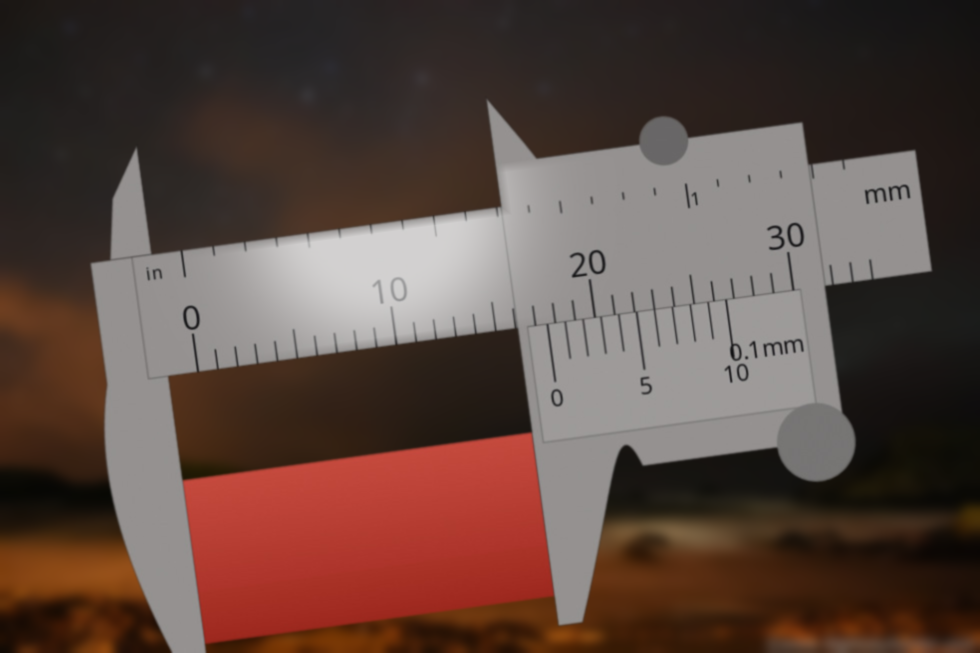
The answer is {"value": 17.6, "unit": "mm"}
